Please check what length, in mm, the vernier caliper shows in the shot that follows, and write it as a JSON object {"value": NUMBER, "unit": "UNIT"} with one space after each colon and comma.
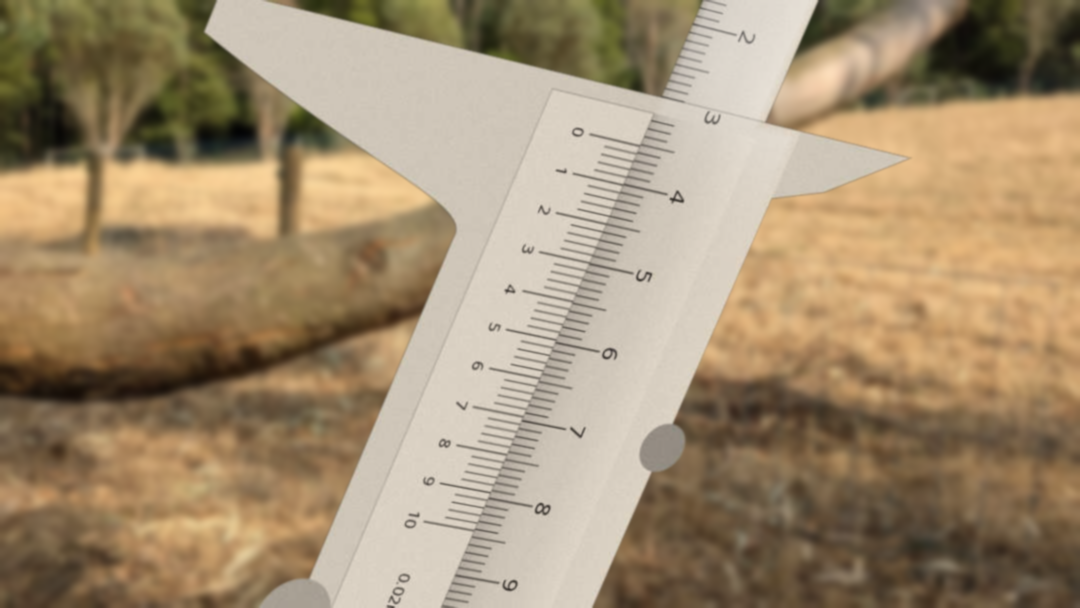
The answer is {"value": 35.2, "unit": "mm"}
